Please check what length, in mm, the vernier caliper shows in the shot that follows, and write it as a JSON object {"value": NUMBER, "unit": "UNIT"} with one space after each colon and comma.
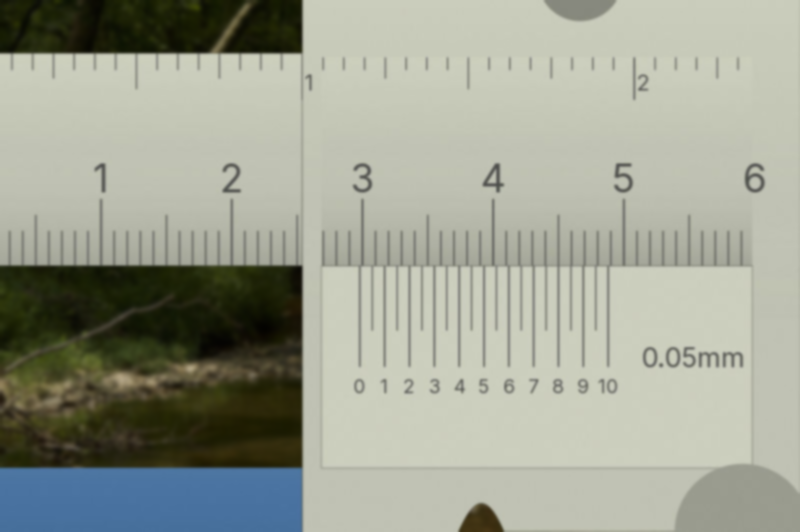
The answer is {"value": 29.8, "unit": "mm"}
